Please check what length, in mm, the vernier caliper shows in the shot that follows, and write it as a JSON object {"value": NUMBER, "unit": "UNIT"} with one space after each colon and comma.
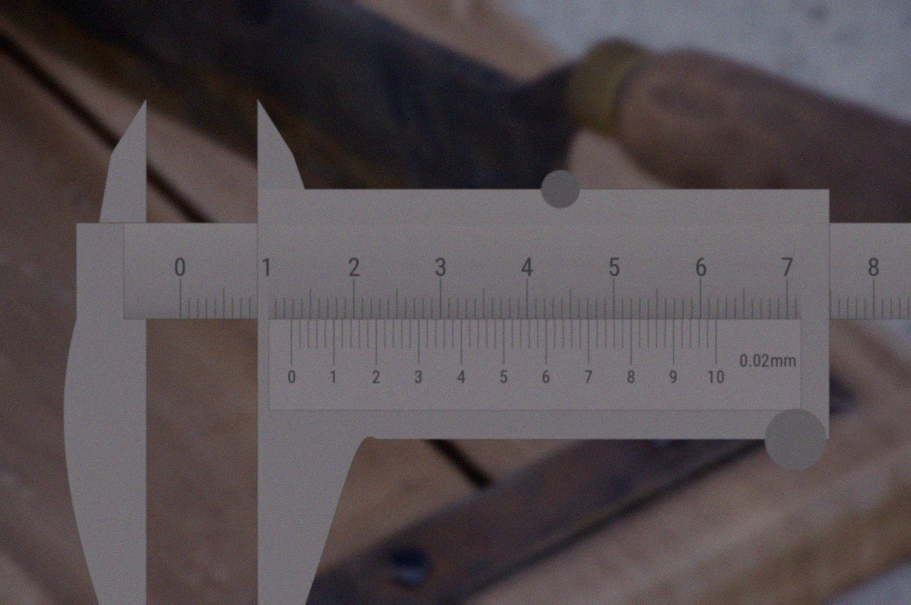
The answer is {"value": 12.8, "unit": "mm"}
